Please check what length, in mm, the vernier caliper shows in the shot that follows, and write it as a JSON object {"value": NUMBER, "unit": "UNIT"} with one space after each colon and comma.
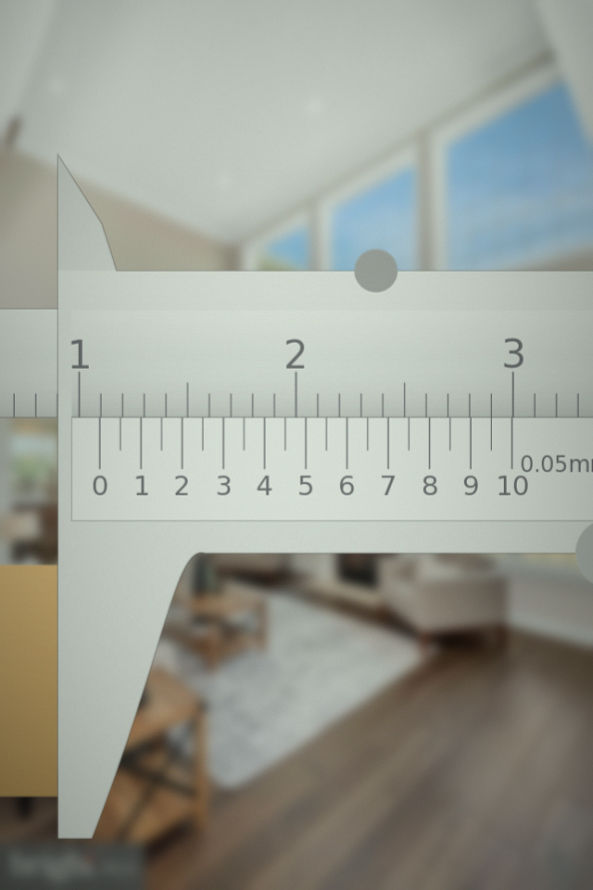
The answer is {"value": 10.95, "unit": "mm"}
